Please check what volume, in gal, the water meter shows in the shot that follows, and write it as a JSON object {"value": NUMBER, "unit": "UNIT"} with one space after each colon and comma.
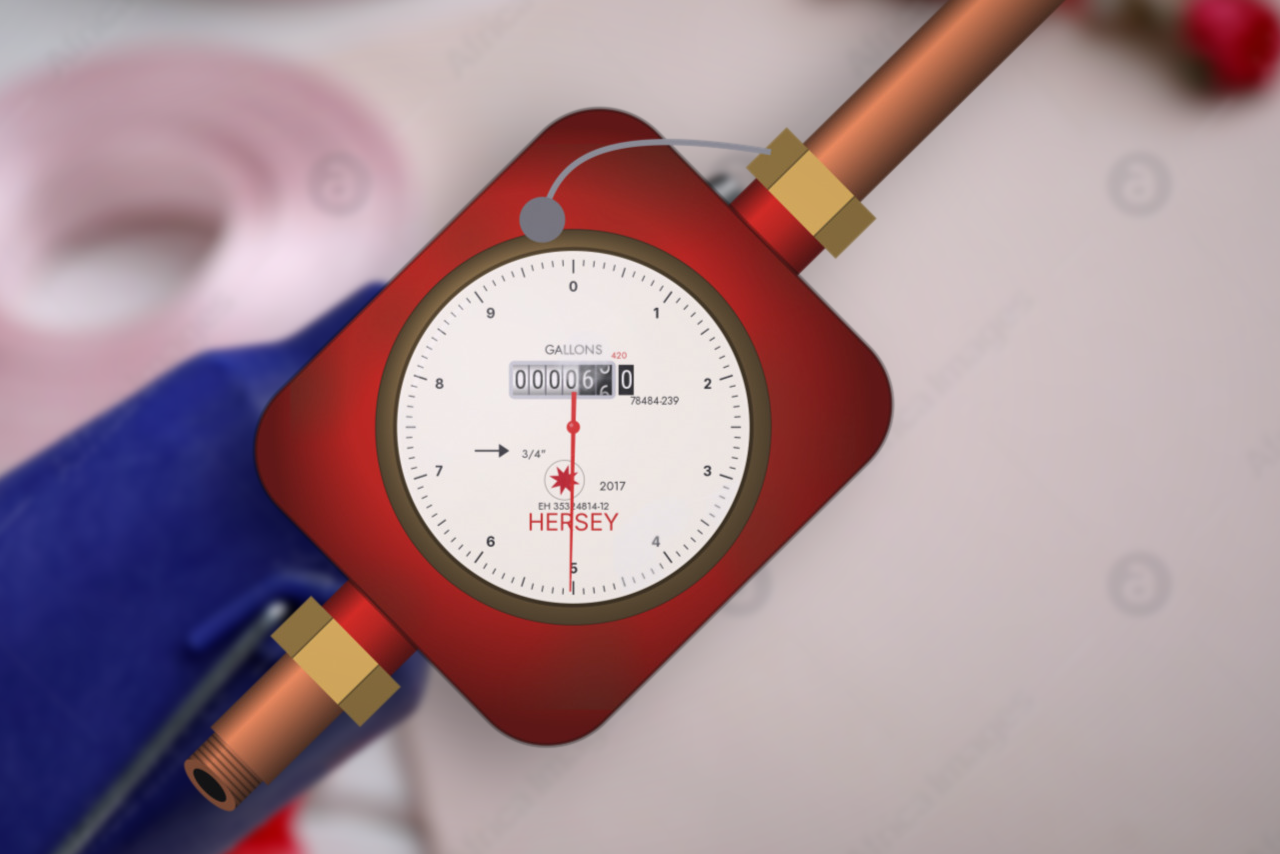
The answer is {"value": 655.0, "unit": "gal"}
